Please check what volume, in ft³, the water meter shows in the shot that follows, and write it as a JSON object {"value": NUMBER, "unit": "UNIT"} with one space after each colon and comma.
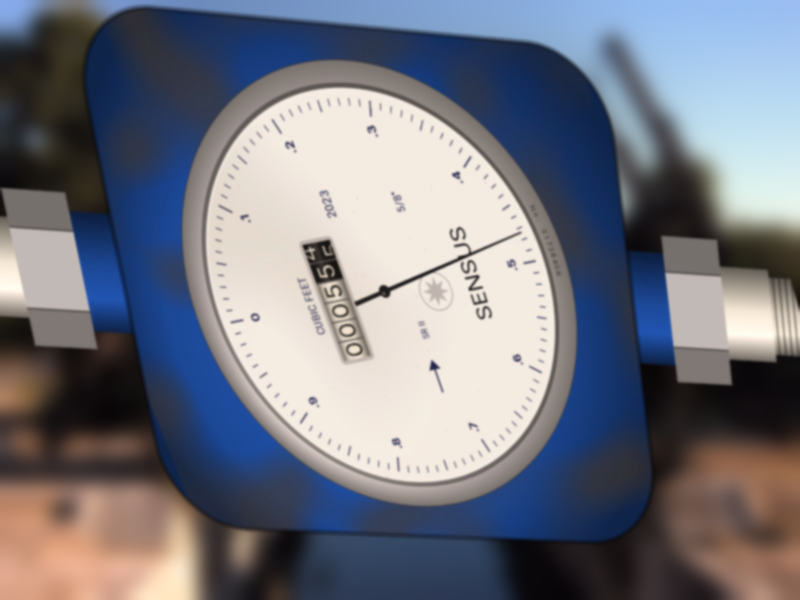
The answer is {"value": 554.47, "unit": "ft³"}
